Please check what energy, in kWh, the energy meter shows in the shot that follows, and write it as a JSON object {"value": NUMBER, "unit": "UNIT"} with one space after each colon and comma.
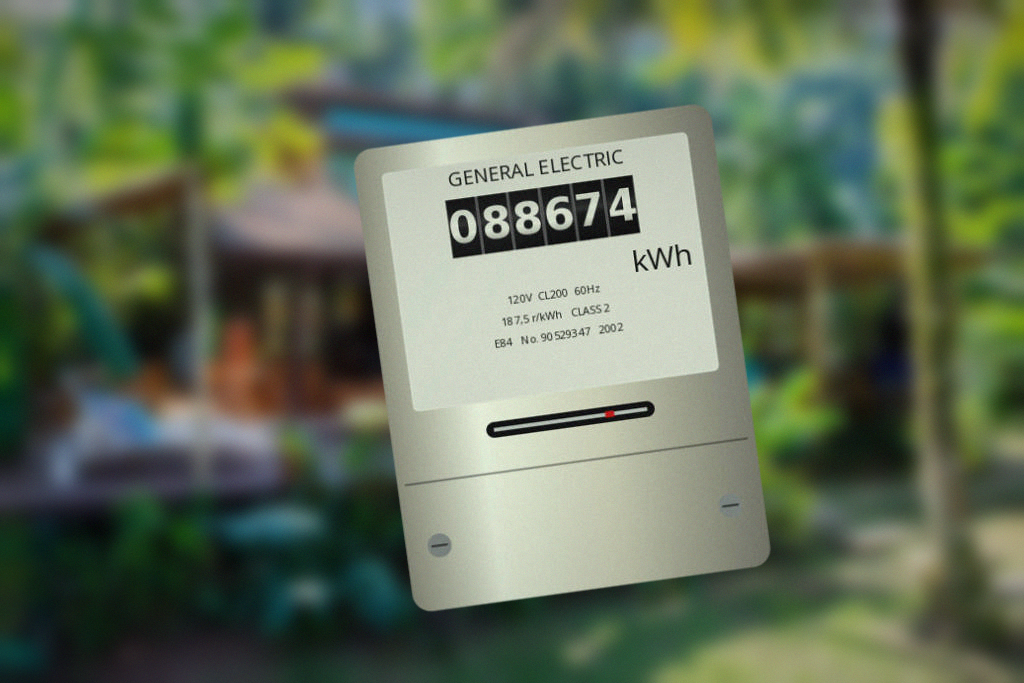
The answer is {"value": 88674, "unit": "kWh"}
